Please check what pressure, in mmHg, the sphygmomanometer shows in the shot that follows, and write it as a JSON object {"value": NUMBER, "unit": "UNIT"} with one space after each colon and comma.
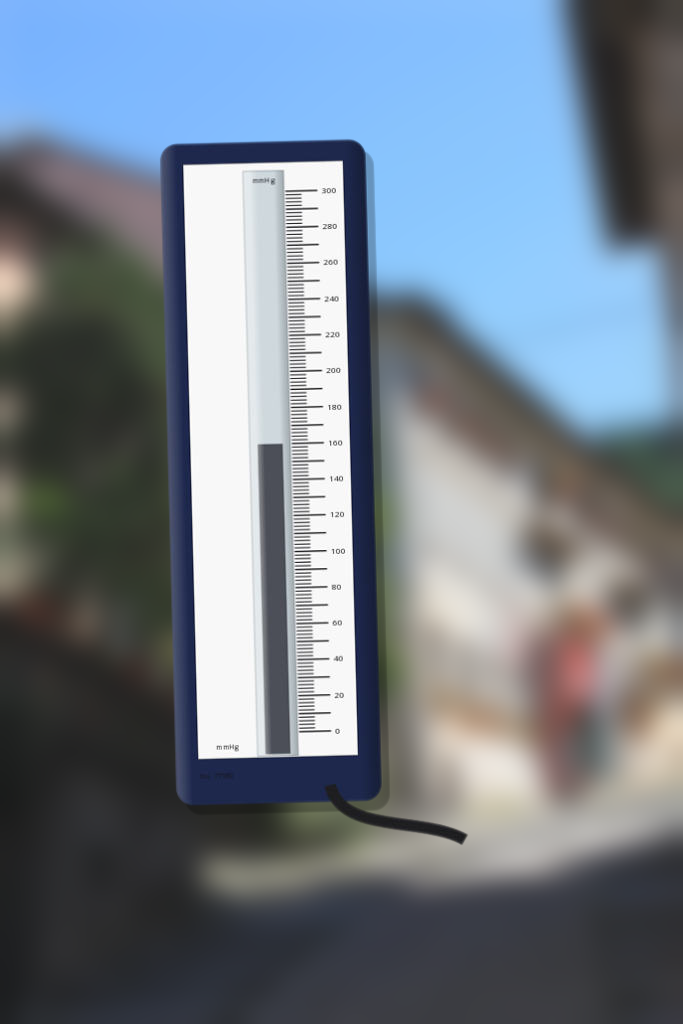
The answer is {"value": 160, "unit": "mmHg"}
